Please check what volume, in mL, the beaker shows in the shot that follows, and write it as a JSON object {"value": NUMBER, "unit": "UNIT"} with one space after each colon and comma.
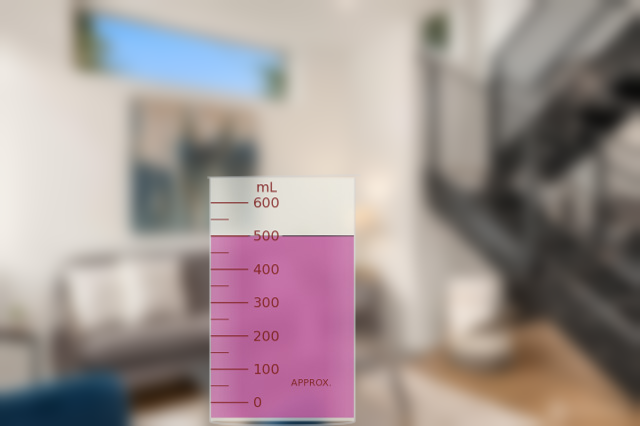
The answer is {"value": 500, "unit": "mL"}
